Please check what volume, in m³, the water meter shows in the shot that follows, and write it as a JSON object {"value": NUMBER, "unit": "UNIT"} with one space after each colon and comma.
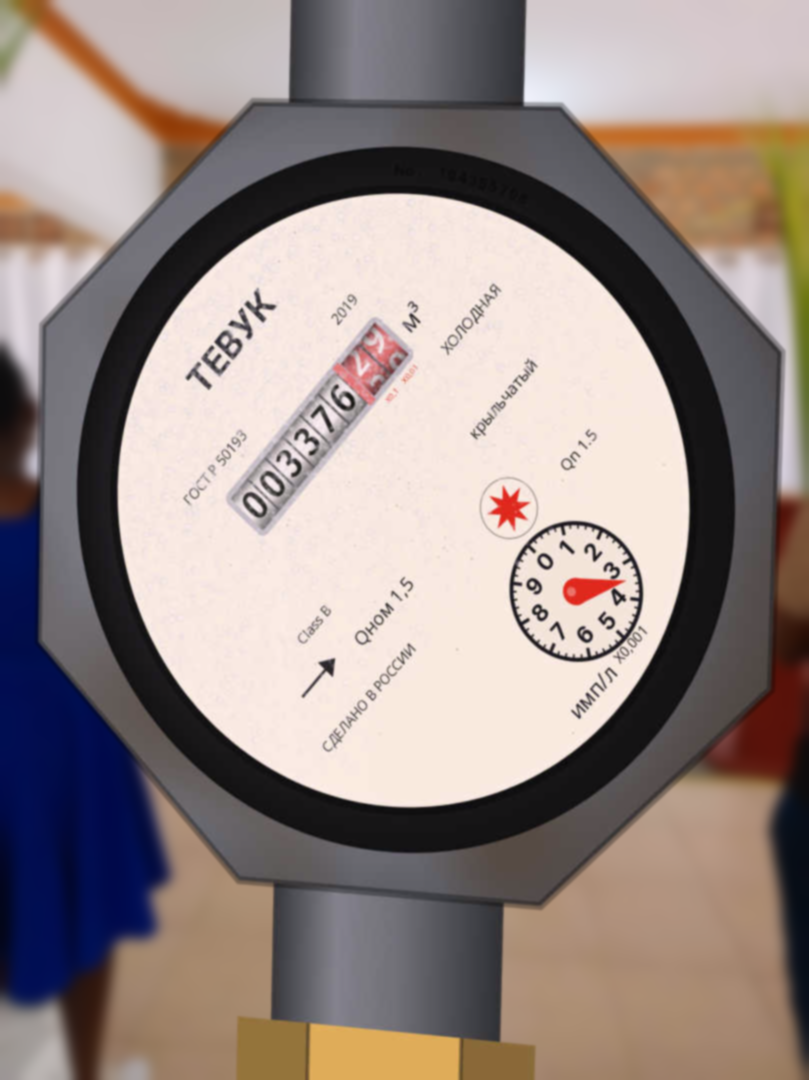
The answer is {"value": 3376.293, "unit": "m³"}
